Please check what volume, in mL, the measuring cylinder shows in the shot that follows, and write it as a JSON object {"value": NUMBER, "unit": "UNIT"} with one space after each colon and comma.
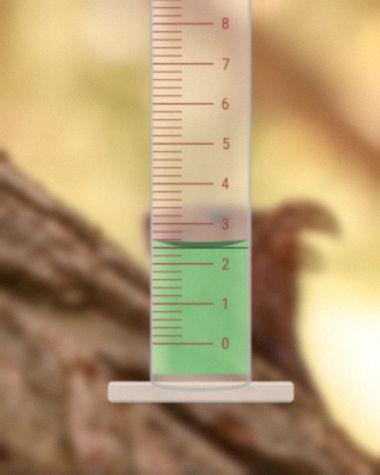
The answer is {"value": 2.4, "unit": "mL"}
